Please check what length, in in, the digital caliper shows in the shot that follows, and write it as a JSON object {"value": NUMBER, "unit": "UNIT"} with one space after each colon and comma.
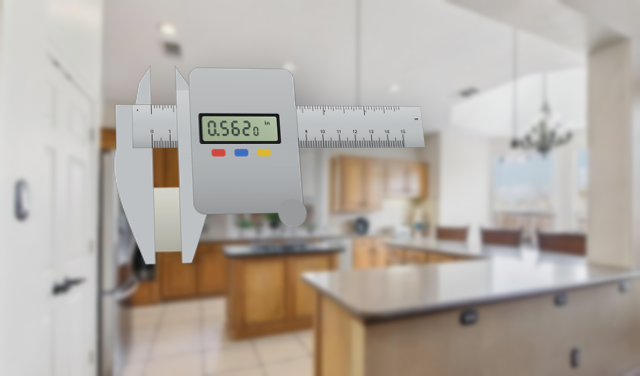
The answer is {"value": 0.5620, "unit": "in"}
